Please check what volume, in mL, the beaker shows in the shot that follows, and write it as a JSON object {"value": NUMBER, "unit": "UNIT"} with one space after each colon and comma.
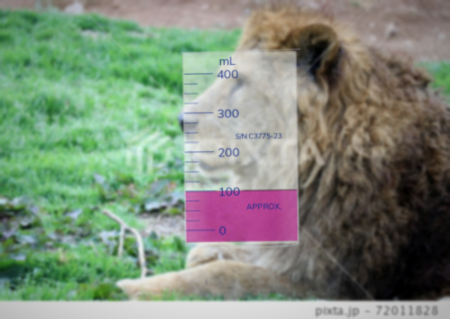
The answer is {"value": 100, "unit": "mL"}
